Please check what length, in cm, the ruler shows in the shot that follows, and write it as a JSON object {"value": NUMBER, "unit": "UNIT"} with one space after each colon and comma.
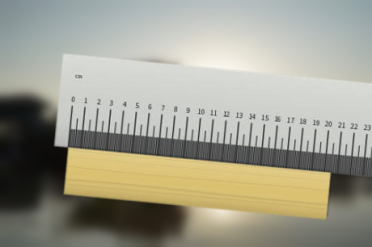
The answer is {"value": 20.5, "unit": "cm"}
